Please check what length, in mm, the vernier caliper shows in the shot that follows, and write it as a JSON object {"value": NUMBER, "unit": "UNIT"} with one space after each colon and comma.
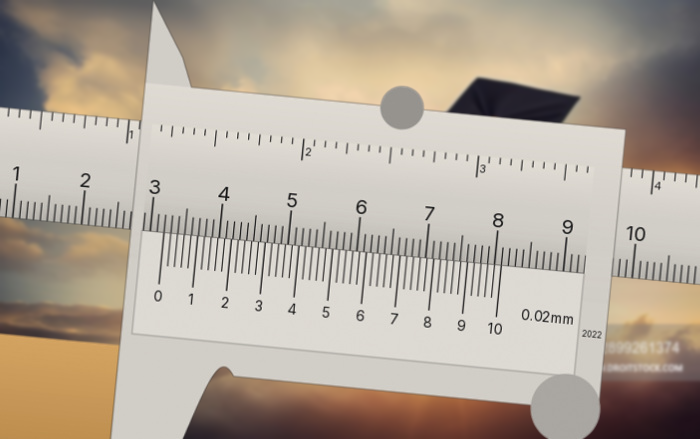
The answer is {"value": 32.0, "unit": "mm"}
